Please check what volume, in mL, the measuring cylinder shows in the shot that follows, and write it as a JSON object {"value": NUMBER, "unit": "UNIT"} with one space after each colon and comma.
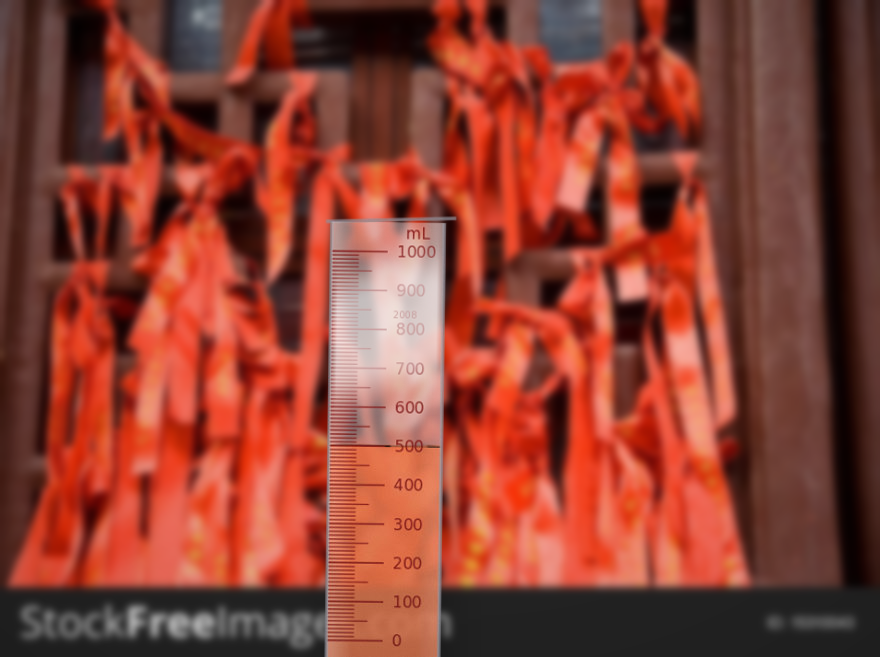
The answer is {"value": 500, "unit": "mL"}
